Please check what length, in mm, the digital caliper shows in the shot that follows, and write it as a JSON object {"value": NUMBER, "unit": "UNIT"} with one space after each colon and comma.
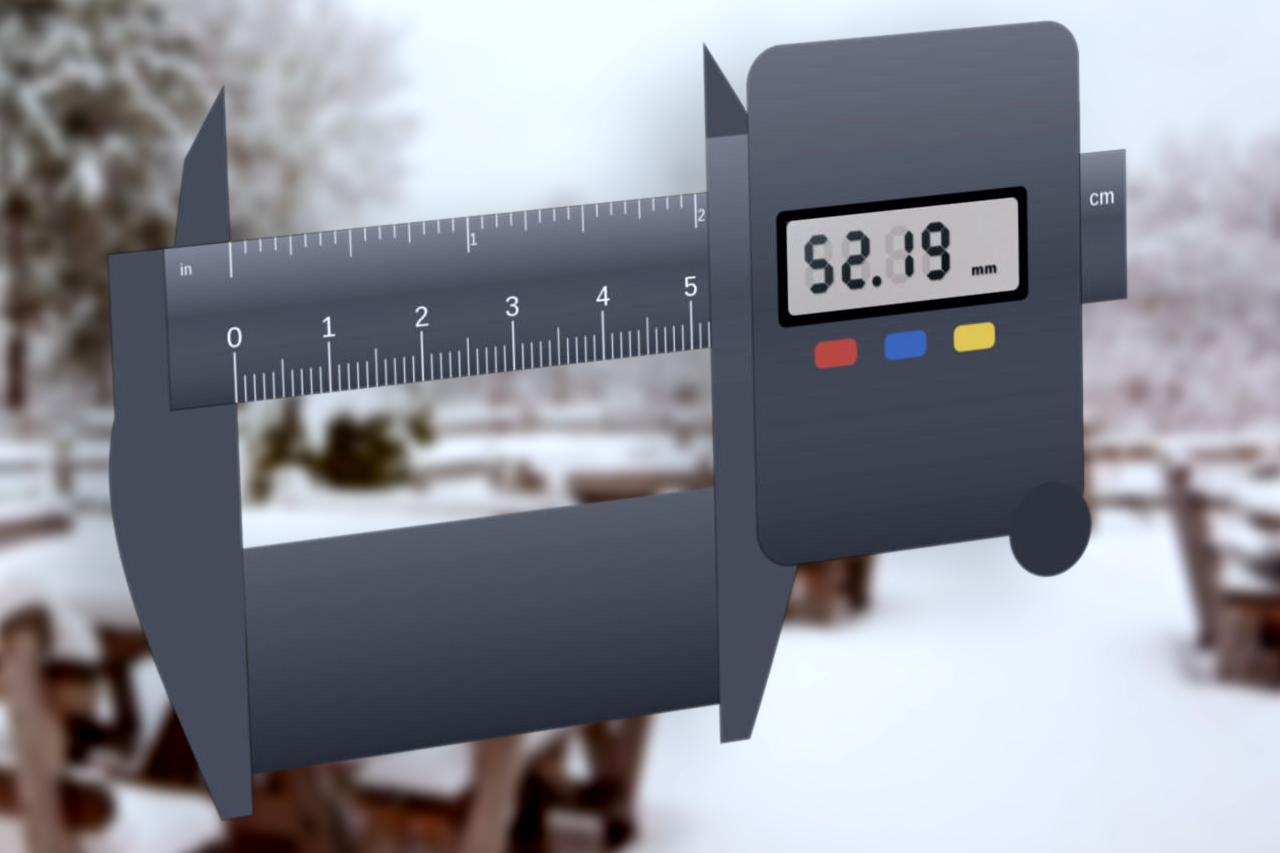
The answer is {"value": 52.19, "unit": "mm"}
